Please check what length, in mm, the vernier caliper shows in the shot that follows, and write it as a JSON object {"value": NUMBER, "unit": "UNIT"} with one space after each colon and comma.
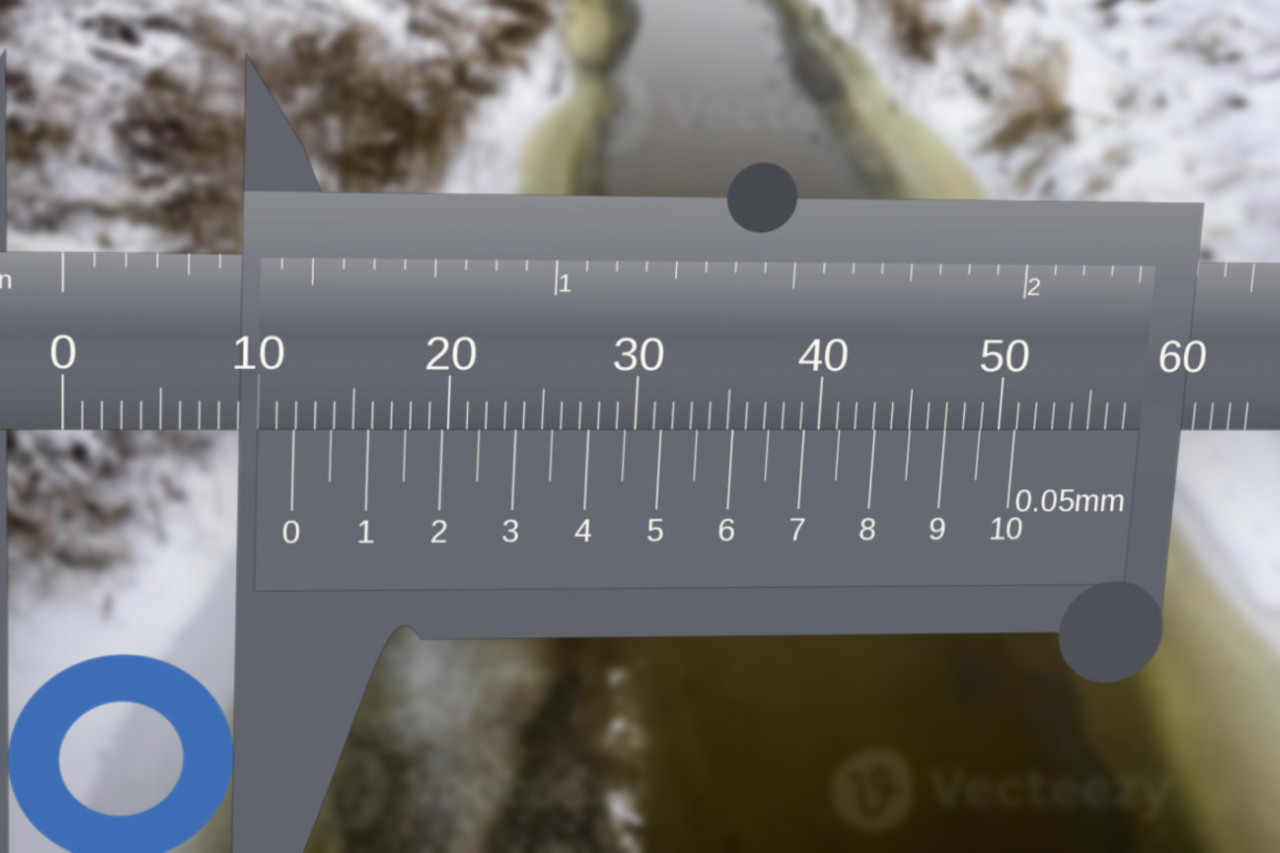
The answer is {"value": 11.9, "unit": "mm"}
